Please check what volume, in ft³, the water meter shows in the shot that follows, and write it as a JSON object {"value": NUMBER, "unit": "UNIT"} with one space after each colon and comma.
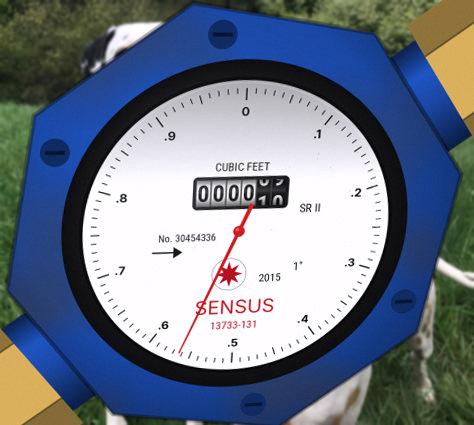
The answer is {"value": 9.56, "unit": "ft³"}
